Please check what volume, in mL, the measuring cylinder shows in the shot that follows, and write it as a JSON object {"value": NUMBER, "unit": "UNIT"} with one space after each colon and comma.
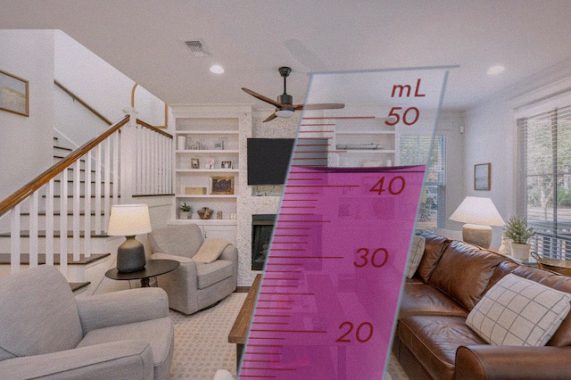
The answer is {"value": 42, "unit": "mL"}
